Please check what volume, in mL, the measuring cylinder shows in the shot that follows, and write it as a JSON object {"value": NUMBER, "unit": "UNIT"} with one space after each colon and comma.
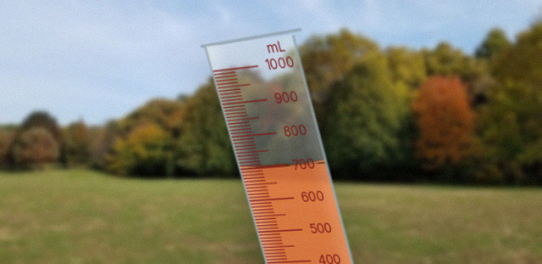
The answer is {"value": 700, "unit": "mL"}
